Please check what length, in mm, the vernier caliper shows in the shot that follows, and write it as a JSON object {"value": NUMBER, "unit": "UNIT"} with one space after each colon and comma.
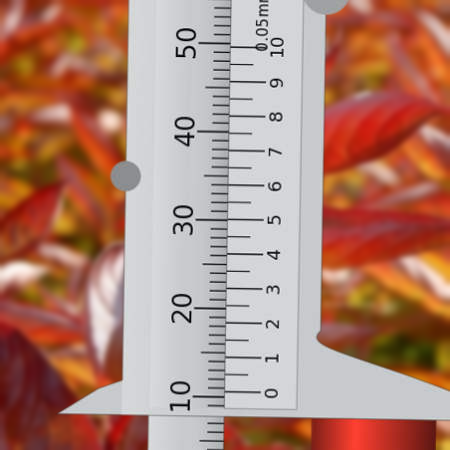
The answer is {"value": 10.6, "unit": "mm"}
